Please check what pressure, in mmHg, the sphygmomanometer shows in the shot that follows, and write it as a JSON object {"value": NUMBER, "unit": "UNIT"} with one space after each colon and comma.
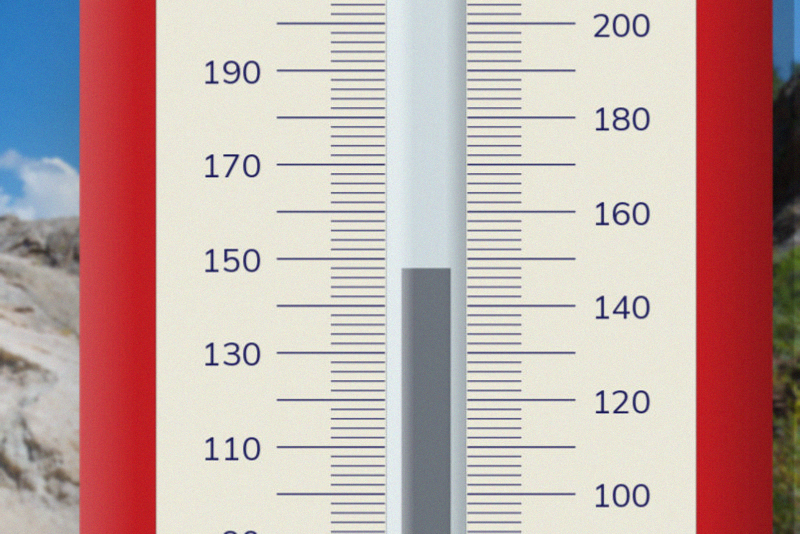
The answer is {"value": 148, "unit": "mmHg"}
